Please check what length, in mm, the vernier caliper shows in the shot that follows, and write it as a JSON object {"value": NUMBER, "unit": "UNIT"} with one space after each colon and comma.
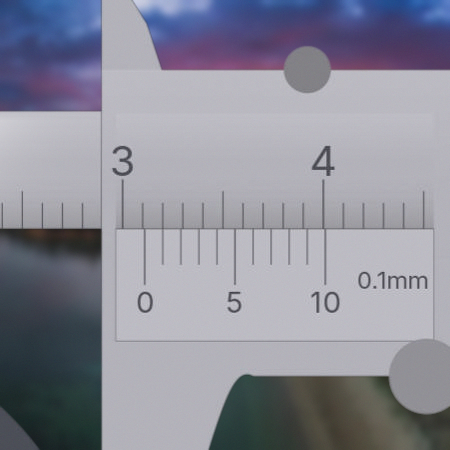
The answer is {"value": 31.1, "unit": "mm"}
